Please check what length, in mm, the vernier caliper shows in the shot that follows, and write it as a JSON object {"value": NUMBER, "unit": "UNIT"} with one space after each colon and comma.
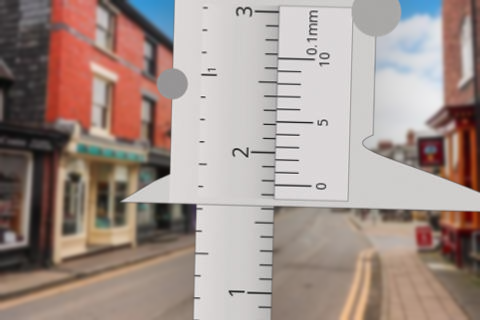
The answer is {"value": 17.7, "unit": "mm"}
